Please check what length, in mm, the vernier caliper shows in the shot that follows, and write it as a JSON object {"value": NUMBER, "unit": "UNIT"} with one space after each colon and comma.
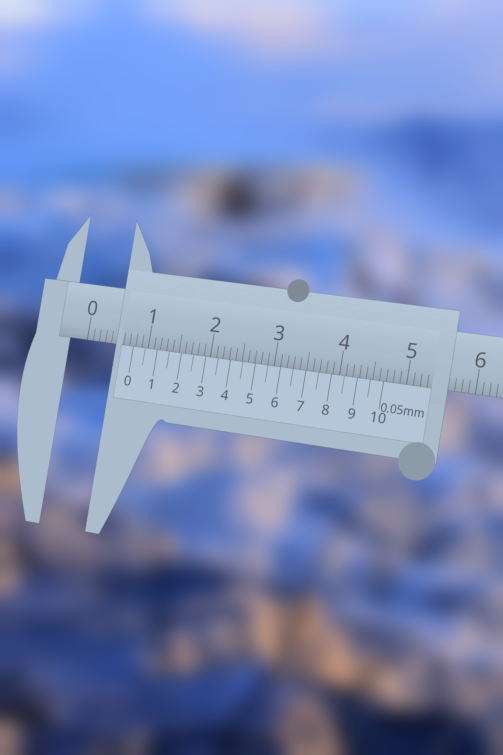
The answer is {"value": 7.6, "unit": "mm"}
